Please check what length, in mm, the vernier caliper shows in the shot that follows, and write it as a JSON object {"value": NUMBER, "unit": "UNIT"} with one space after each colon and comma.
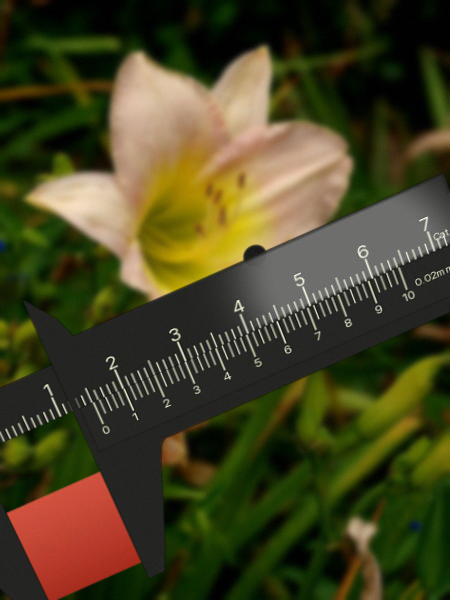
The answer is {"value": 15.2, "unit": "mm"}
